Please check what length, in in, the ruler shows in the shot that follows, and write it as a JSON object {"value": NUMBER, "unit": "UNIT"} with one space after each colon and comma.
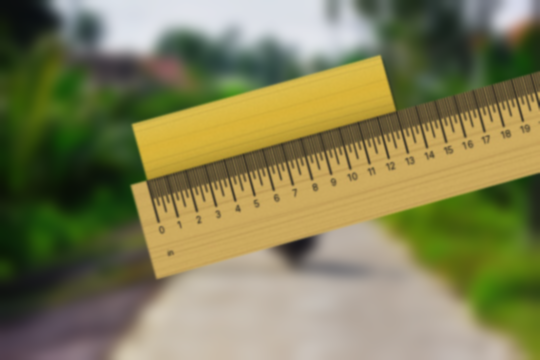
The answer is {"value": 13, "unit": "in"}
